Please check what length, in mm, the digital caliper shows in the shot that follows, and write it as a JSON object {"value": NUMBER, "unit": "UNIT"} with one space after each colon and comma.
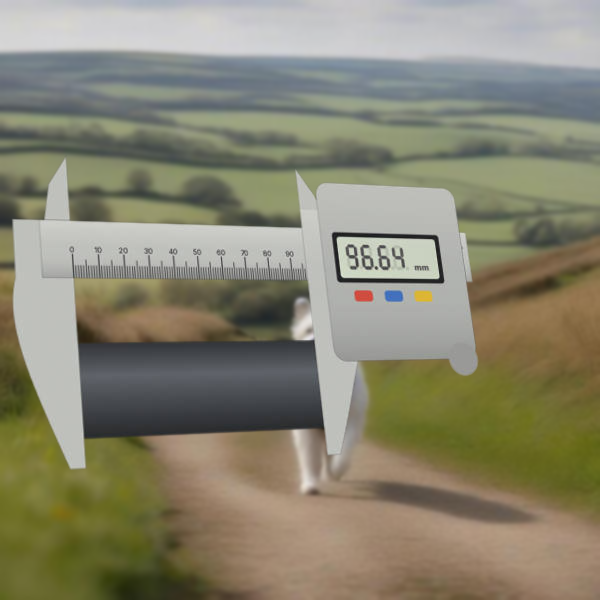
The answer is {"value": 96.64, "unit": "mm"}
